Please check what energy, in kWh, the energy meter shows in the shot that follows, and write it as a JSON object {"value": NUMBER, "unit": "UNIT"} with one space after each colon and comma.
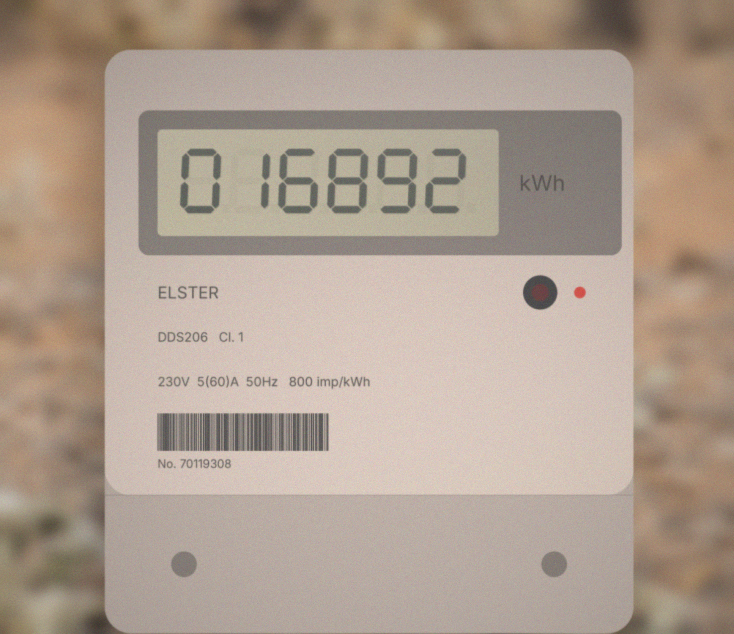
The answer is {"value": 16892, "unit": "kWh"}
